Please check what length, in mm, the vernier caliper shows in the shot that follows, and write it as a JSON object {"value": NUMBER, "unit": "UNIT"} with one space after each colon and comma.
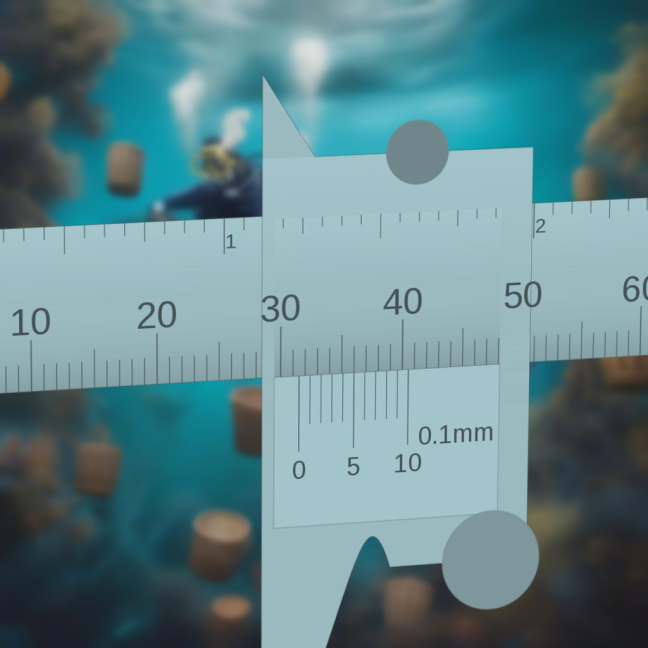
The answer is {"value": 31.5, "unit": "mm"}
